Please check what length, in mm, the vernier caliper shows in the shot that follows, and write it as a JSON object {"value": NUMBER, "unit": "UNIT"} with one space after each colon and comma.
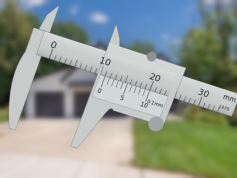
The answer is {"value": 11.0, "unit": "mm"}
